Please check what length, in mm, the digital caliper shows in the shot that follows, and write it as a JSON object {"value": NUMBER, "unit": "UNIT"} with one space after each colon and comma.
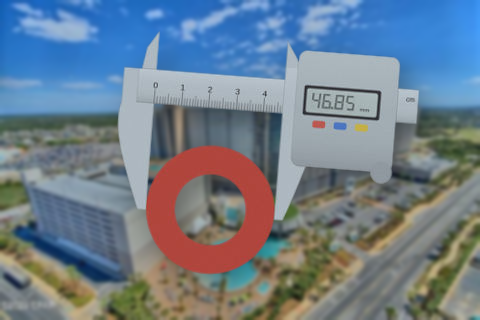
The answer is {"value": 46.85, "unit": "mm"}
